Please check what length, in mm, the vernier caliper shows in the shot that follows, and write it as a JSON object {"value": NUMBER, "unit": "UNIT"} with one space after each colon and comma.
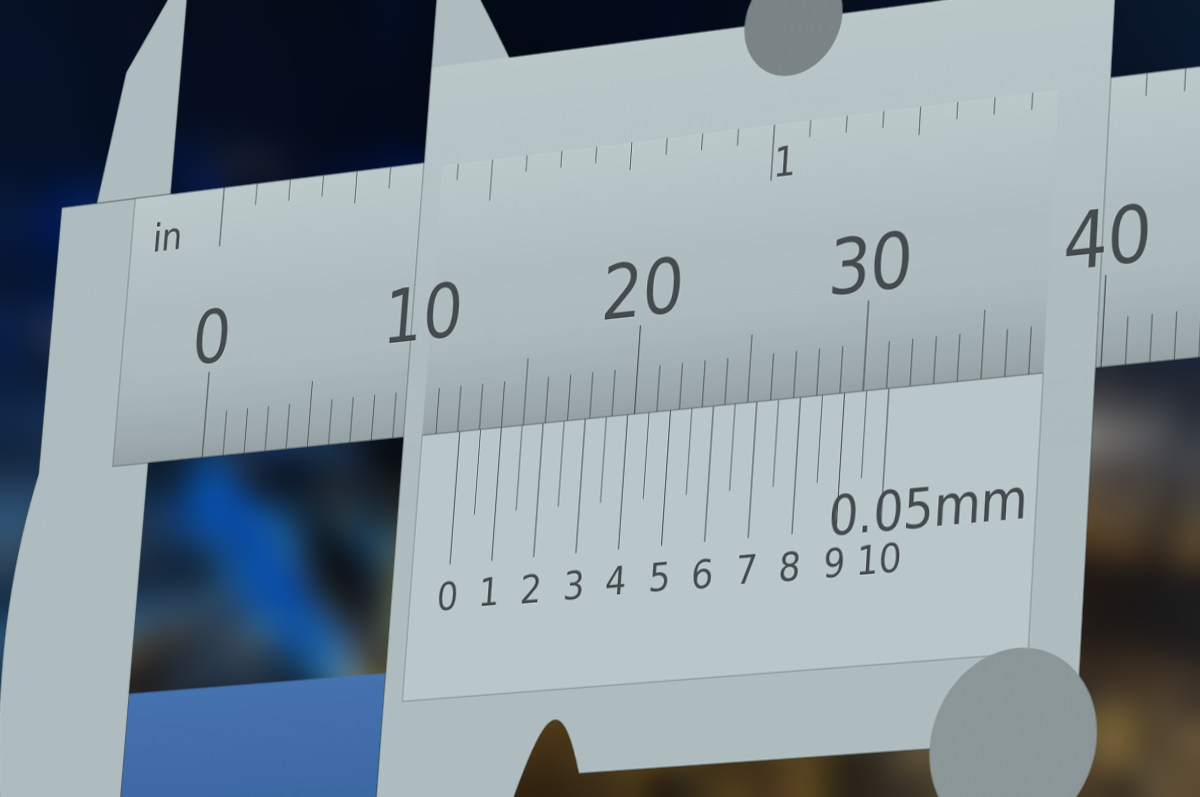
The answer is {"value": 12.1, "unit": "mm"}
